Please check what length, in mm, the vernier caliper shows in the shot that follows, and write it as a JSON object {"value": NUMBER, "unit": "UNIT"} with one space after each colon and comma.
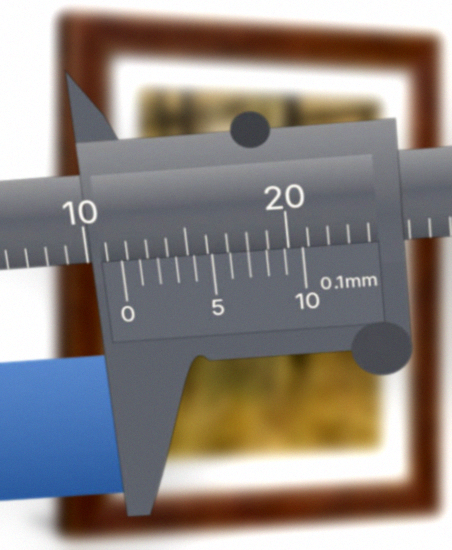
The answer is {"value": 11.7, "unit": "mm"}
